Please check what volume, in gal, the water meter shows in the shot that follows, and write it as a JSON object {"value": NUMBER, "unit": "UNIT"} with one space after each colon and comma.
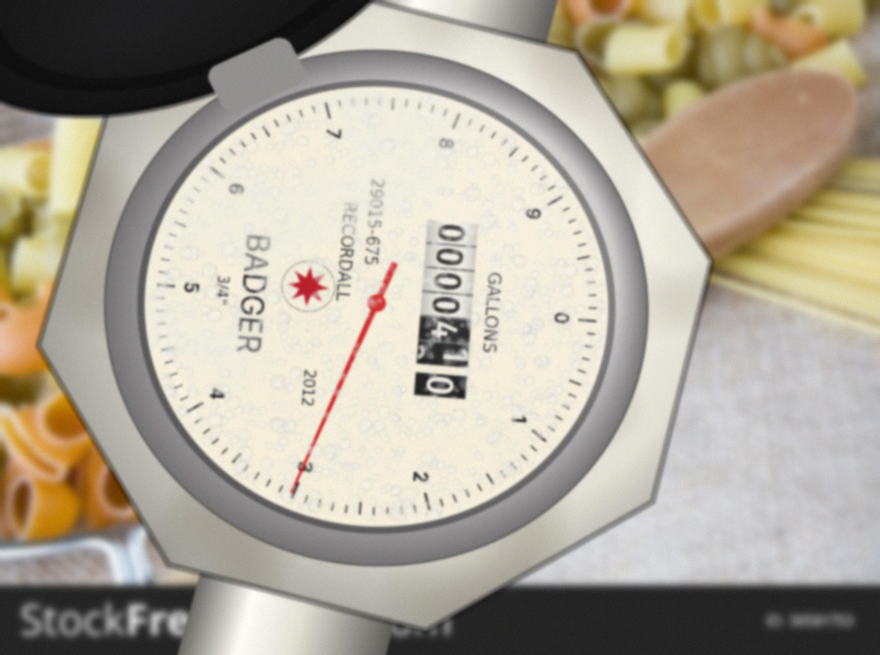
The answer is {"value": 413.0, "unit": "gal"}
